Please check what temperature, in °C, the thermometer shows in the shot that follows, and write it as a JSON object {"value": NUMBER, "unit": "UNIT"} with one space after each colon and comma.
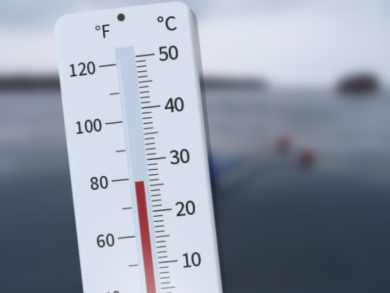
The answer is {"value": 26, "unit": "°C"}
